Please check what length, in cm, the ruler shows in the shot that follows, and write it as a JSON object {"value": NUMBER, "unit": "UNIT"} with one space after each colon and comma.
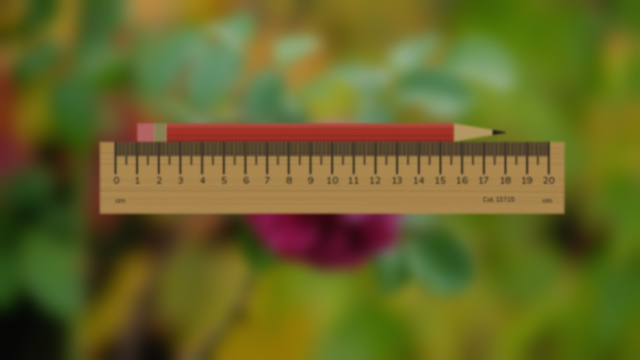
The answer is {"value": 17, "unit": "cm"}
